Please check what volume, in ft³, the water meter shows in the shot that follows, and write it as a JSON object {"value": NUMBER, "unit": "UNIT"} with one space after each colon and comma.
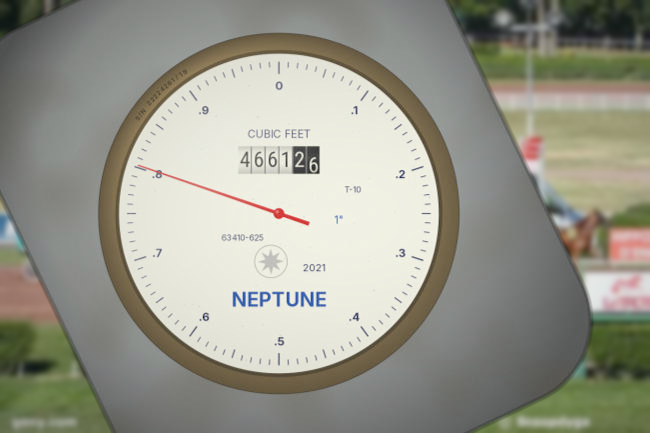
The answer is {"value": 466125.80, "unit": "ft³"}
